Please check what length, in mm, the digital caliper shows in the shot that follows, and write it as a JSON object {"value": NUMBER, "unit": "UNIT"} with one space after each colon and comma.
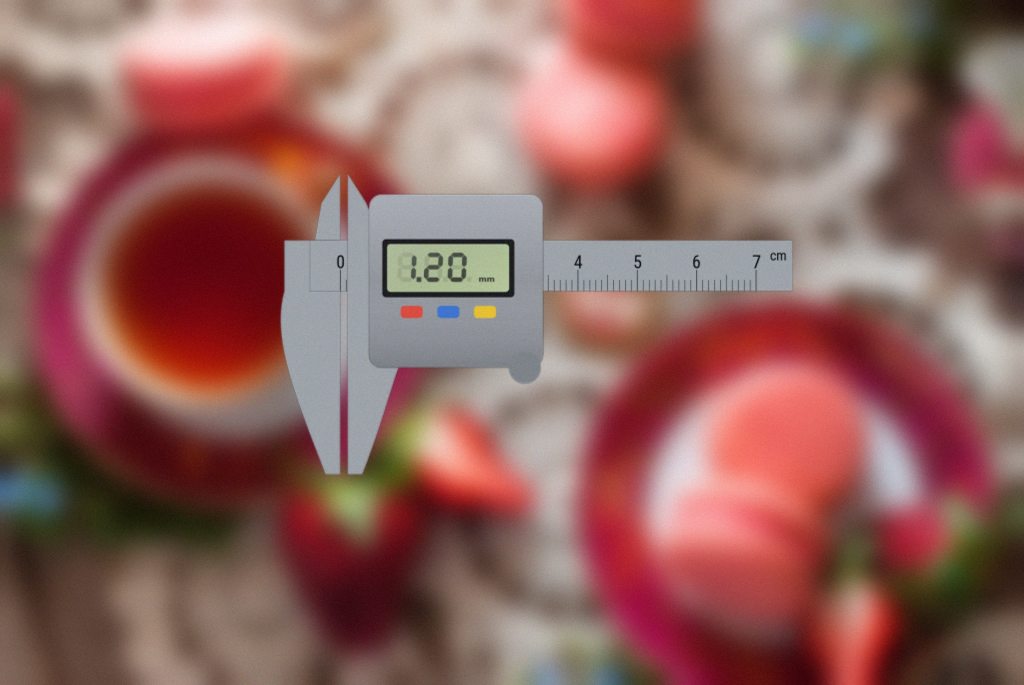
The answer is {"value": 1.20, "unit": "mm"}
